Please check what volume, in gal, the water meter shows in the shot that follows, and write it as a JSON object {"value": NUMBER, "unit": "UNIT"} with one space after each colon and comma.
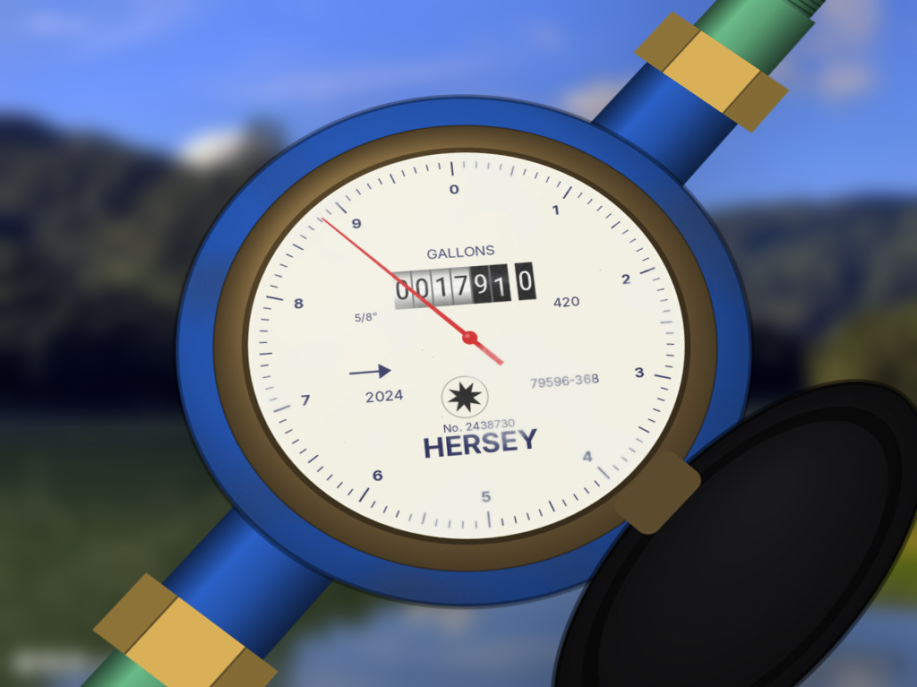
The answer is {"value": 17908.8, "unit": "gal"}
